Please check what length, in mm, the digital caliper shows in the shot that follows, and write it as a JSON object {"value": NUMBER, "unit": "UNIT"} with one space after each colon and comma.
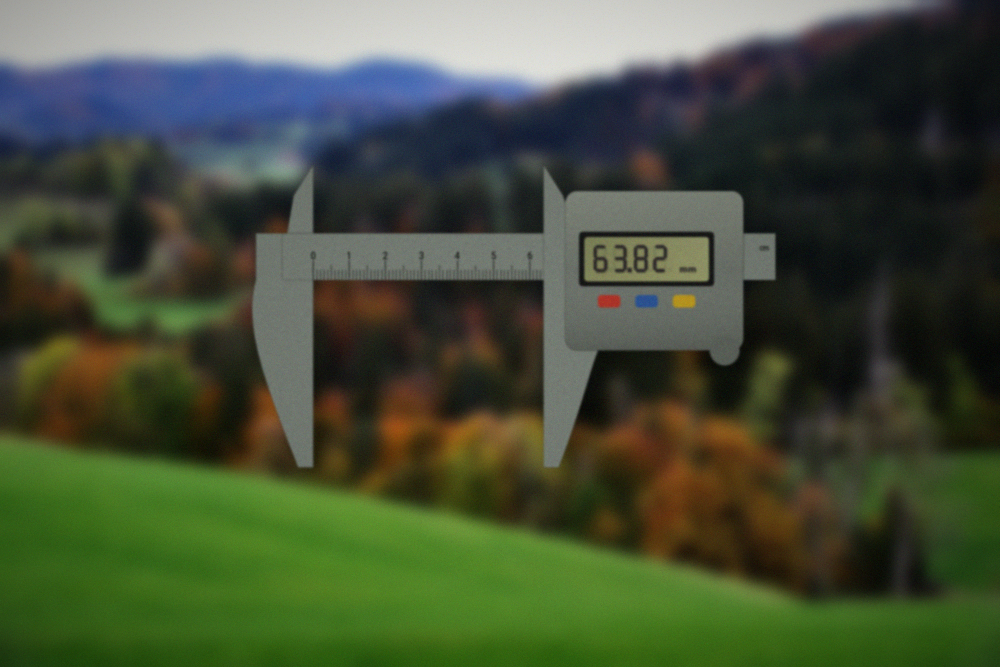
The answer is {"value": 63.82, "unit": "mm"}
